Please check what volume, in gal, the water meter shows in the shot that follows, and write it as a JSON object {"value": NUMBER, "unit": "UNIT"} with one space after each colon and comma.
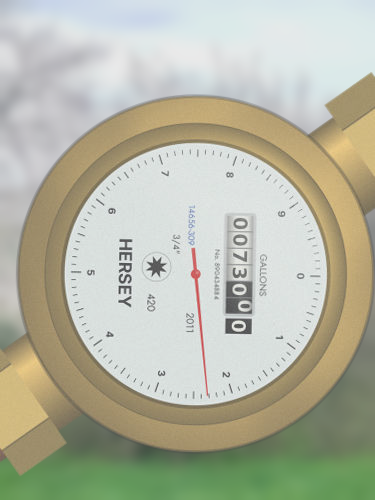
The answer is {"value": 73002.3, "unit": "gal"}
